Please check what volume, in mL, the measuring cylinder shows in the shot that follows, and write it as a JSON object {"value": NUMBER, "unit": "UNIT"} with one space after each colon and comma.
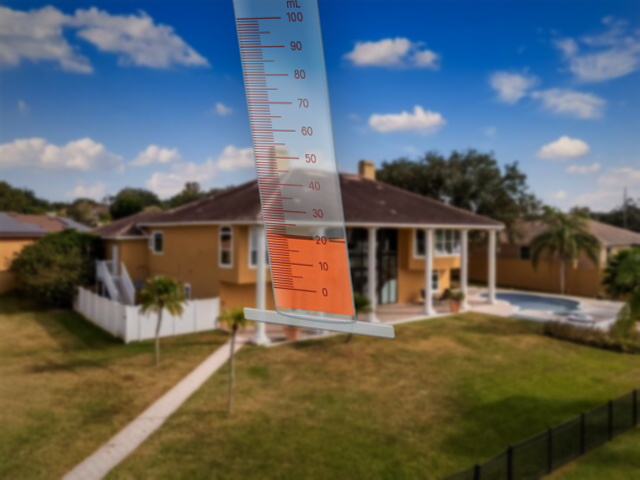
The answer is {"value": 20, "unit": "mL"}
